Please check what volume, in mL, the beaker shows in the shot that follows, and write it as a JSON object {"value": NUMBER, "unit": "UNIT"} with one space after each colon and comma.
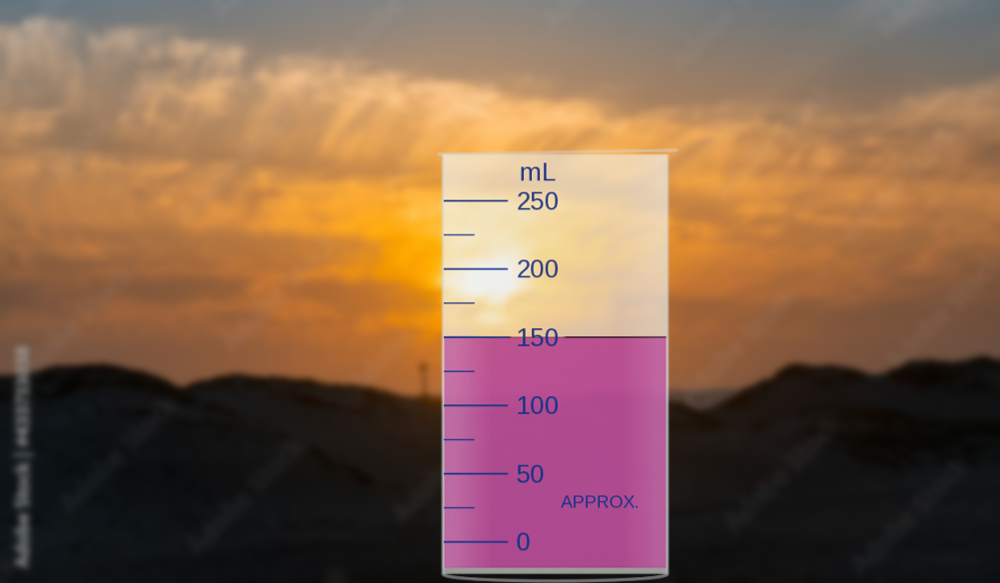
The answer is {"value": 150, "unit": "mL"}
